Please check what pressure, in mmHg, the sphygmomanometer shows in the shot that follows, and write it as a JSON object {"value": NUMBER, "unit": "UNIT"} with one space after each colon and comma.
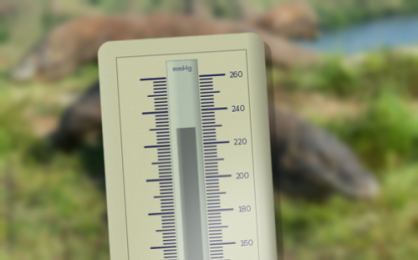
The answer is {"value": 230, "unit": "mmHg"}
